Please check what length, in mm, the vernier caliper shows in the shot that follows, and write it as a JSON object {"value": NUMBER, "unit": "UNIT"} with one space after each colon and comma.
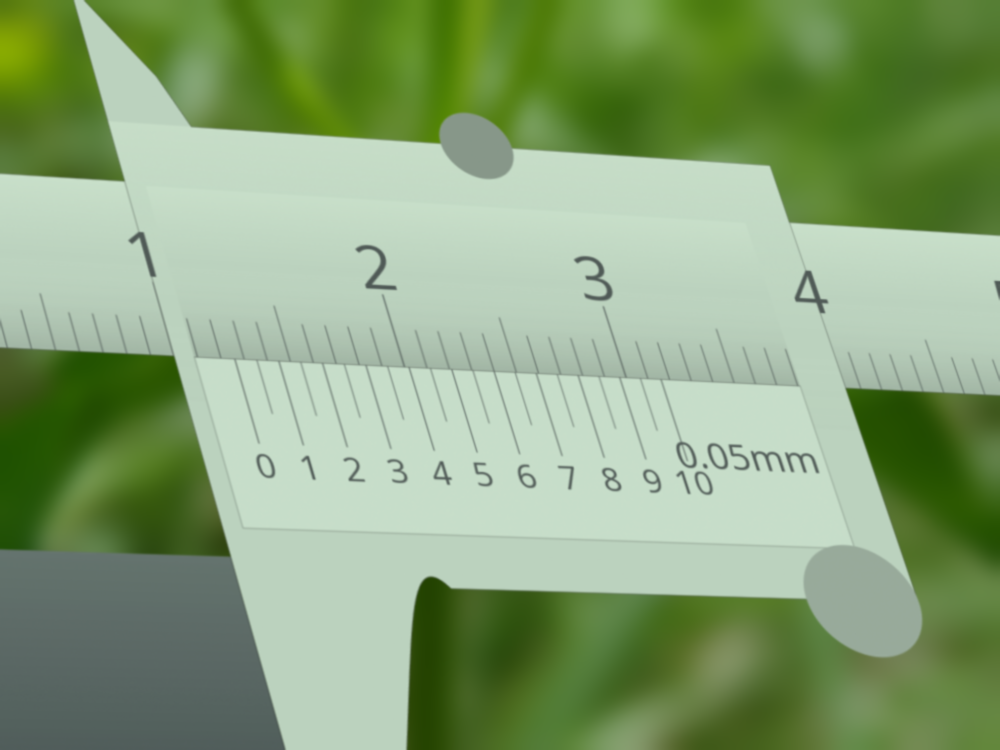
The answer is {"value": 12.6, "unit": "mm"}
